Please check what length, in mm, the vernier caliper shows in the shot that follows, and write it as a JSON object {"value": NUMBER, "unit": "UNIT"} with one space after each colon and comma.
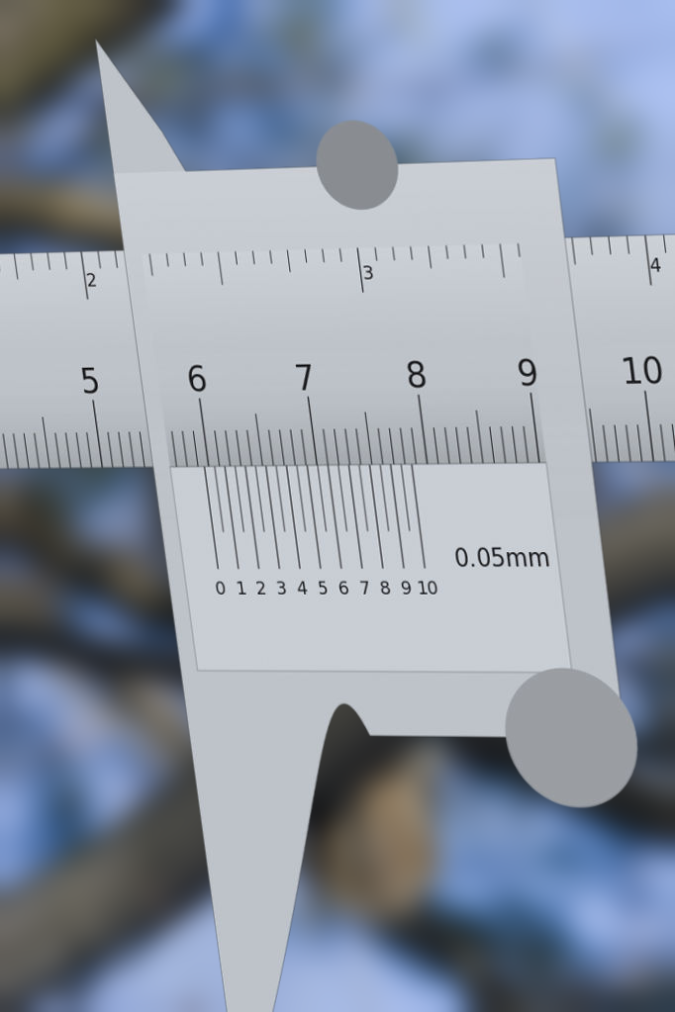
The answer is {"value": 59.6, "unit": "mm"}
